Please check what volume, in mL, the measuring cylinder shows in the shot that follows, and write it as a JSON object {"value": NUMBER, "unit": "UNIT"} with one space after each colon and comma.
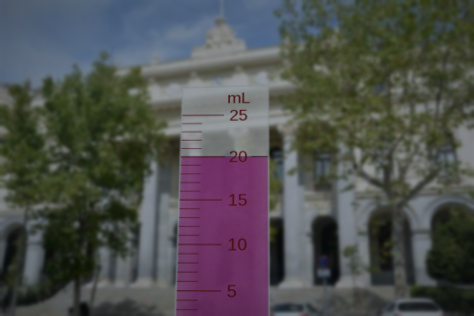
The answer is {"value": 20, "unit": "mL"}
